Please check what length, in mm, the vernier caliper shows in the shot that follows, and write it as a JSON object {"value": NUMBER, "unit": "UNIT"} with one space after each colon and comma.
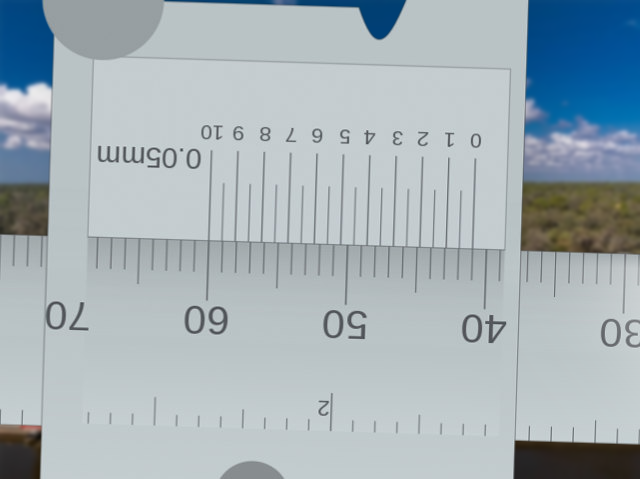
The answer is {"value": 41.0, "unit": "mm"}
